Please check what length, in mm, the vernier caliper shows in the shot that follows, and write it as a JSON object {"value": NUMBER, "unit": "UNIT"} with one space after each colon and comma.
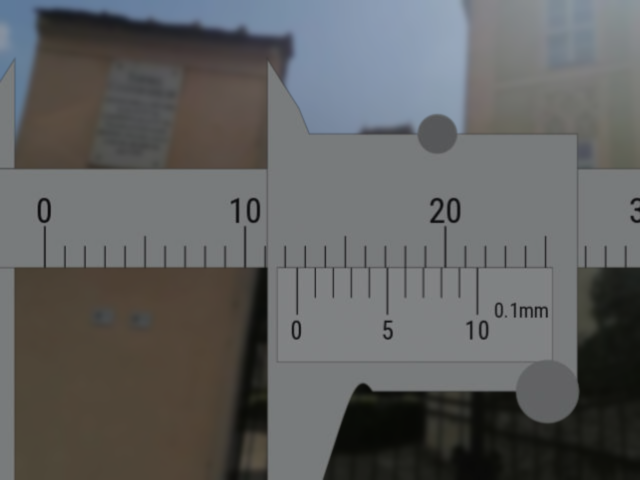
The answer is {"value": 12.6, "unit": "mm"}
